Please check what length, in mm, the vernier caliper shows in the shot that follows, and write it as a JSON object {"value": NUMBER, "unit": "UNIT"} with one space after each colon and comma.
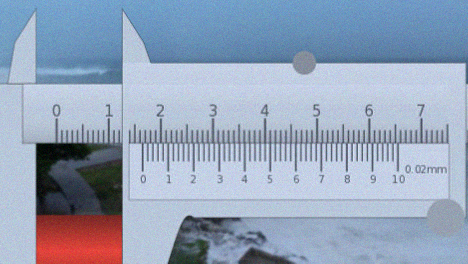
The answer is {"value": 16.5, "unit": "mm"}
